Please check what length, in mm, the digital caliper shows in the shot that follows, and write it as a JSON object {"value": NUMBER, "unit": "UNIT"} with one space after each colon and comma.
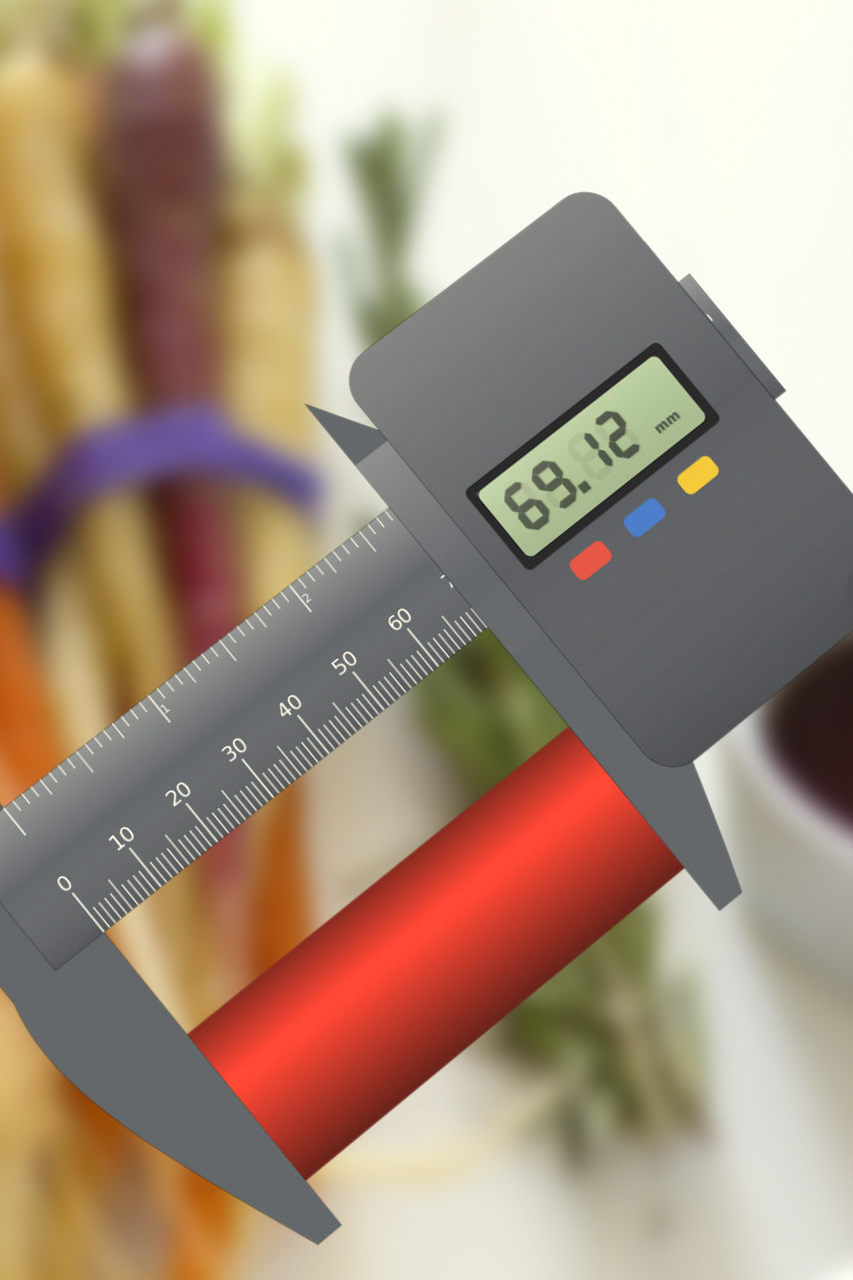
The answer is {"value": 69.12, "unit": "mm"}
